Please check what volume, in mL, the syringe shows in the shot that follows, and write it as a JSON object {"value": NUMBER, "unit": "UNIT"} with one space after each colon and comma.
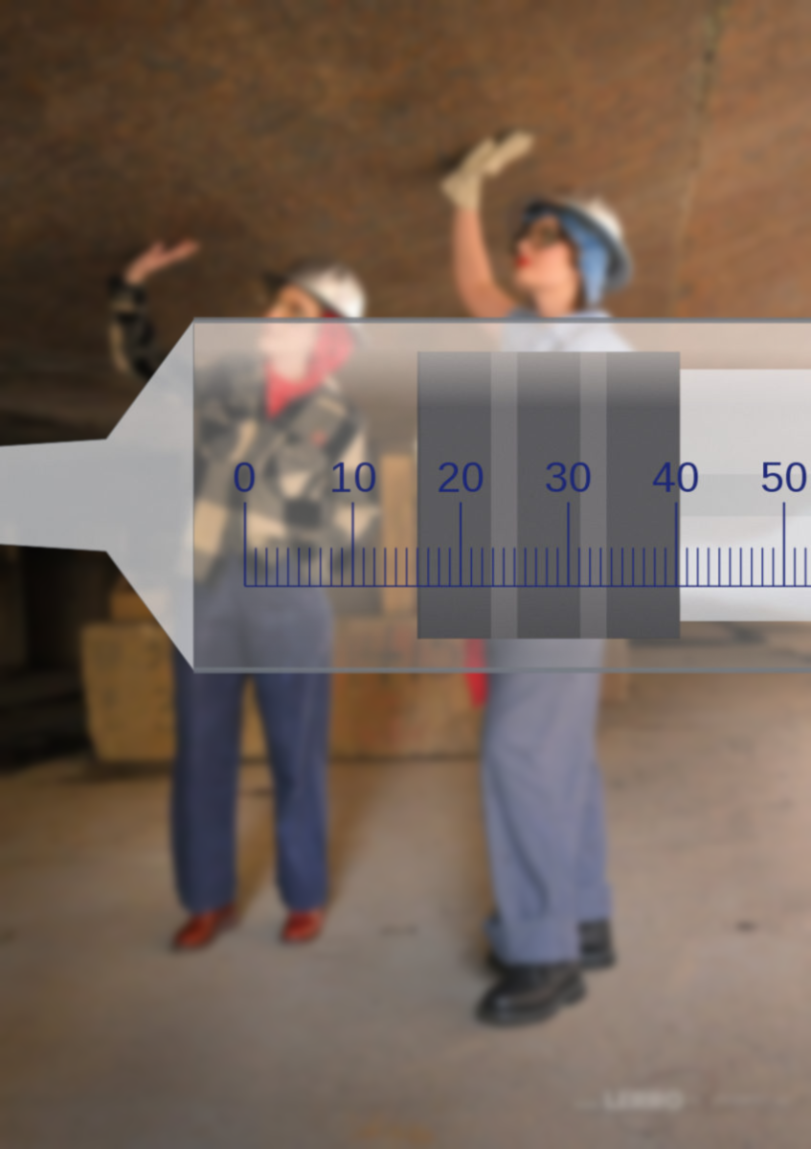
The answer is {"value": 16, "unit": "mL"}
